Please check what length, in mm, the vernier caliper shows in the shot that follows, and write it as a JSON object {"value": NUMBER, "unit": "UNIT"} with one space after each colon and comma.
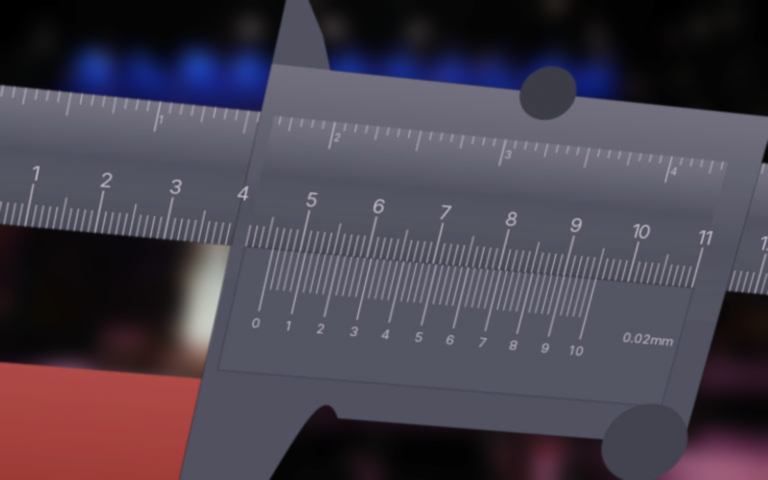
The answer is {"value": 46.0, "unit": "mm"}
